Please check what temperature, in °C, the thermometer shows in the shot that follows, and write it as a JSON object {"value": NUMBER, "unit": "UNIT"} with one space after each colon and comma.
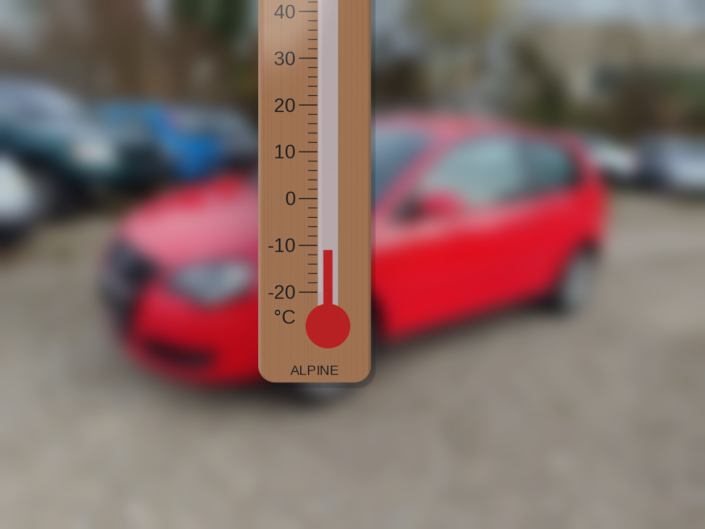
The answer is {"value": -11, "unit": "°C"}
